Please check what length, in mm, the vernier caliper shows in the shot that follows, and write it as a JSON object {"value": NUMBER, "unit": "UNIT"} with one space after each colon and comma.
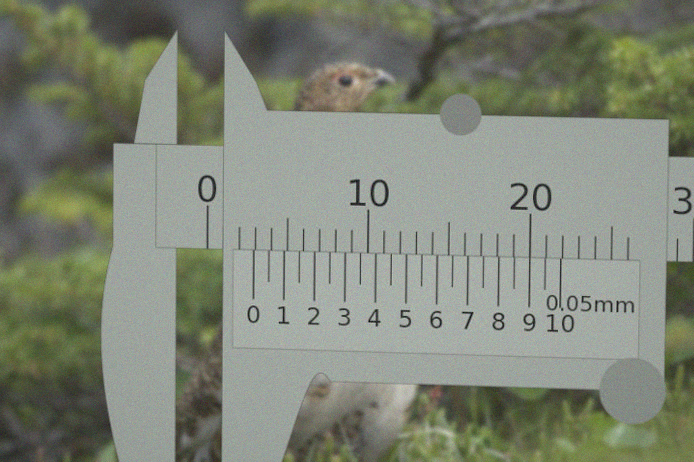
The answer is {"value": 2.9, "unit": "mm"}
